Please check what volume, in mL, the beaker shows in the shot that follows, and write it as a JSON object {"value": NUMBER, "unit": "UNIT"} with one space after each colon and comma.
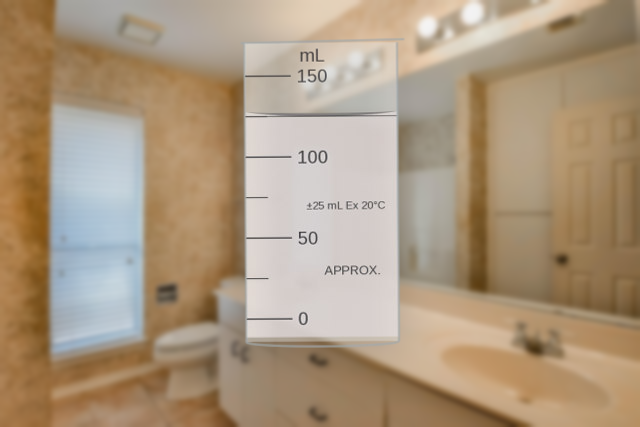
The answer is {"value": 125, "unit": "mL"}
